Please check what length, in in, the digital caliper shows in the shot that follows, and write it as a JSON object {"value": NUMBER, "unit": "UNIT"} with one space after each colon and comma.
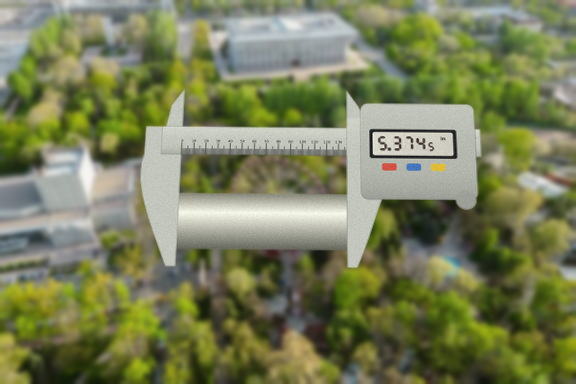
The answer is {"value": 5.3745, "unit": "in"}
